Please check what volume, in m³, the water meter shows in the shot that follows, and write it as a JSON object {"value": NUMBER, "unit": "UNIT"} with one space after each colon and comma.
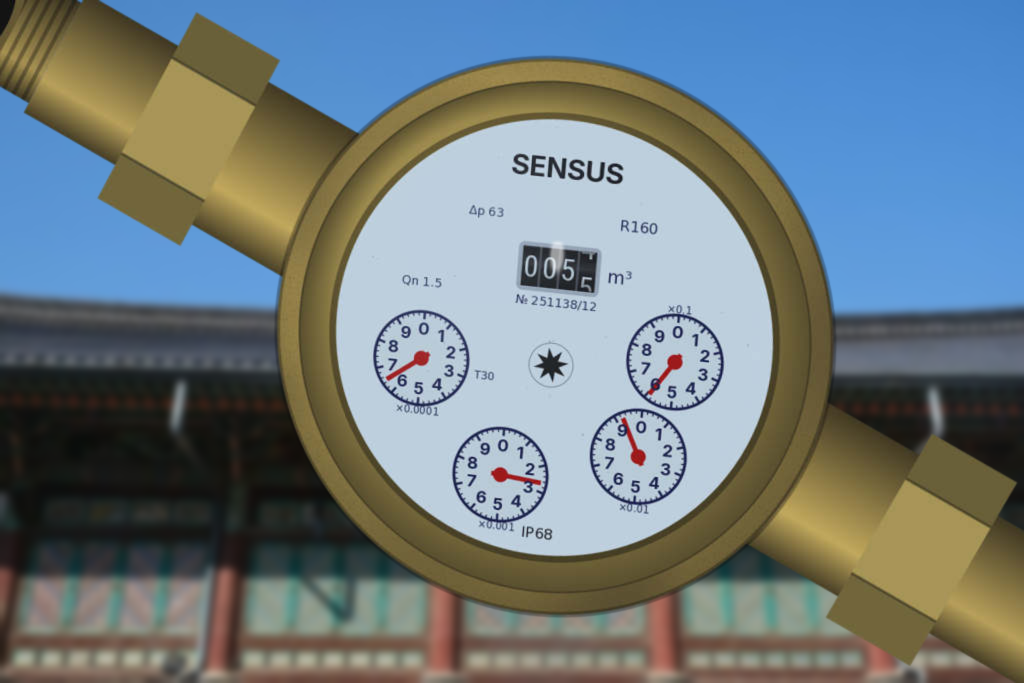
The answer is {"value": 54.5926, "unit": "m³"}
